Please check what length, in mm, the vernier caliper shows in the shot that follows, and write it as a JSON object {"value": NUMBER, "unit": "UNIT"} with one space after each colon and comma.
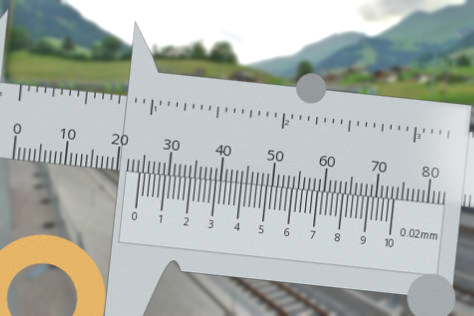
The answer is {"value": 24.4, "unit": "mm"}
